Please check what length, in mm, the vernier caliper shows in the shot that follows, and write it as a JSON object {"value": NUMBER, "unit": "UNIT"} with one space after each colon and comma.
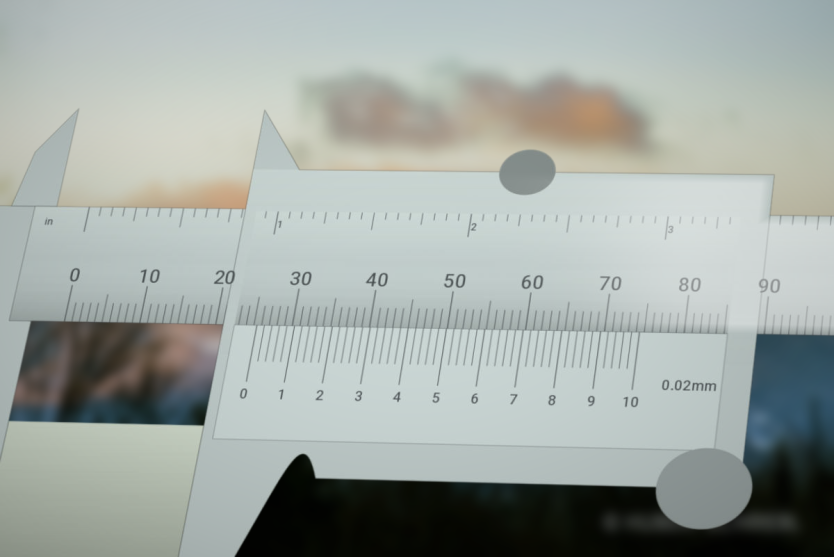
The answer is {"value": 25.4, "unit": "mm"}
